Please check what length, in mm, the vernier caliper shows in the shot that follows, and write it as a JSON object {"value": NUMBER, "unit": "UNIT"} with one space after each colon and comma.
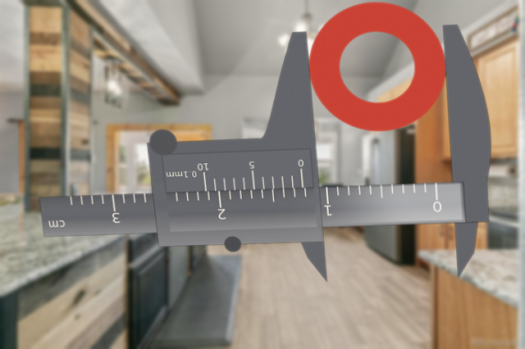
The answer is {"value": 12.2, "unit": "mm"}
